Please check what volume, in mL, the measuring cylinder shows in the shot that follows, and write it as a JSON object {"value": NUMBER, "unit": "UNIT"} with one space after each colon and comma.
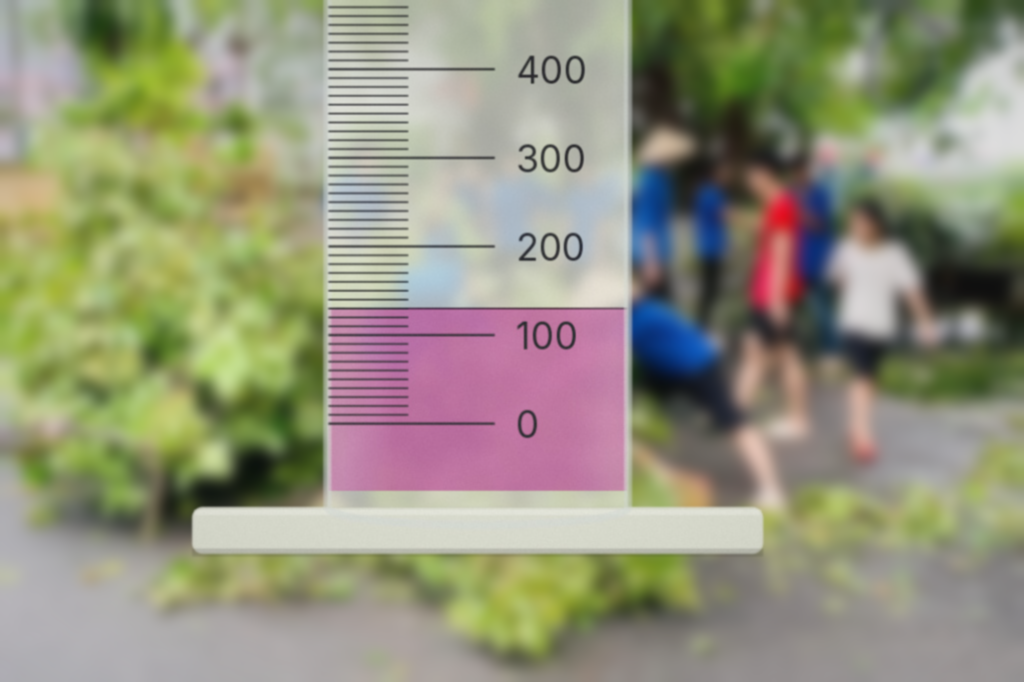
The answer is {"value": 130, "unit": "mL"}
